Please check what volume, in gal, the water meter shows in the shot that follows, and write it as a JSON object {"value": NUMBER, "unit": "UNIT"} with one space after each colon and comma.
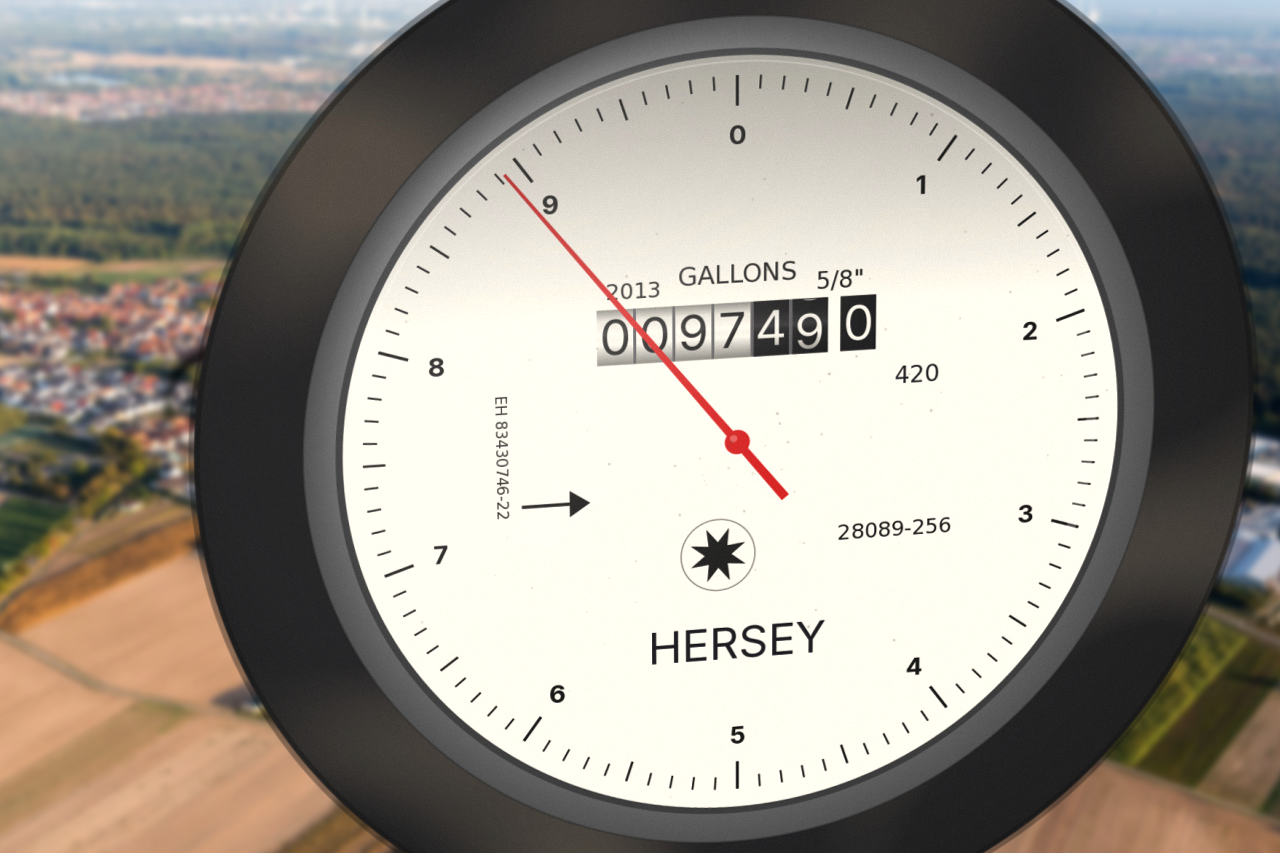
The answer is {"value": 97488.9, "unit": "gal"}
